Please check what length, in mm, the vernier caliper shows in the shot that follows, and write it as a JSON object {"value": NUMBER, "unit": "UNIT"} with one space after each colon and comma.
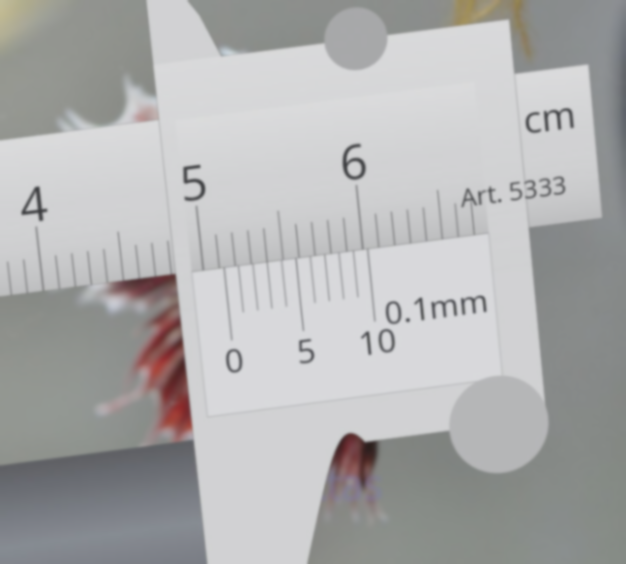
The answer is {"value": 51.3, "unit": "mm"}
